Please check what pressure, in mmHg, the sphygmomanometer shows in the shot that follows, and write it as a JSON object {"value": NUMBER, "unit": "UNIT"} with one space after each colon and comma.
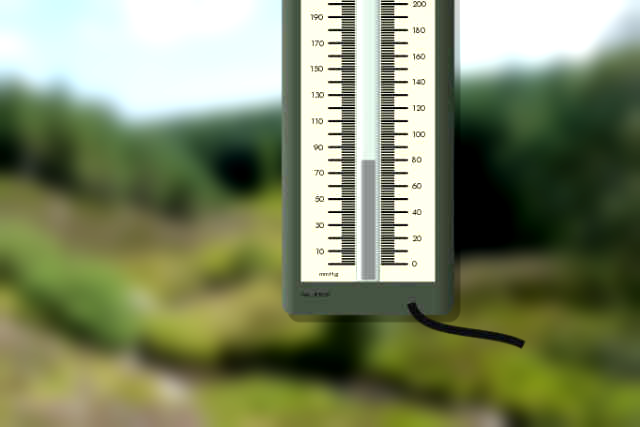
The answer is {"value": 80, "unit": "mmHg"}
